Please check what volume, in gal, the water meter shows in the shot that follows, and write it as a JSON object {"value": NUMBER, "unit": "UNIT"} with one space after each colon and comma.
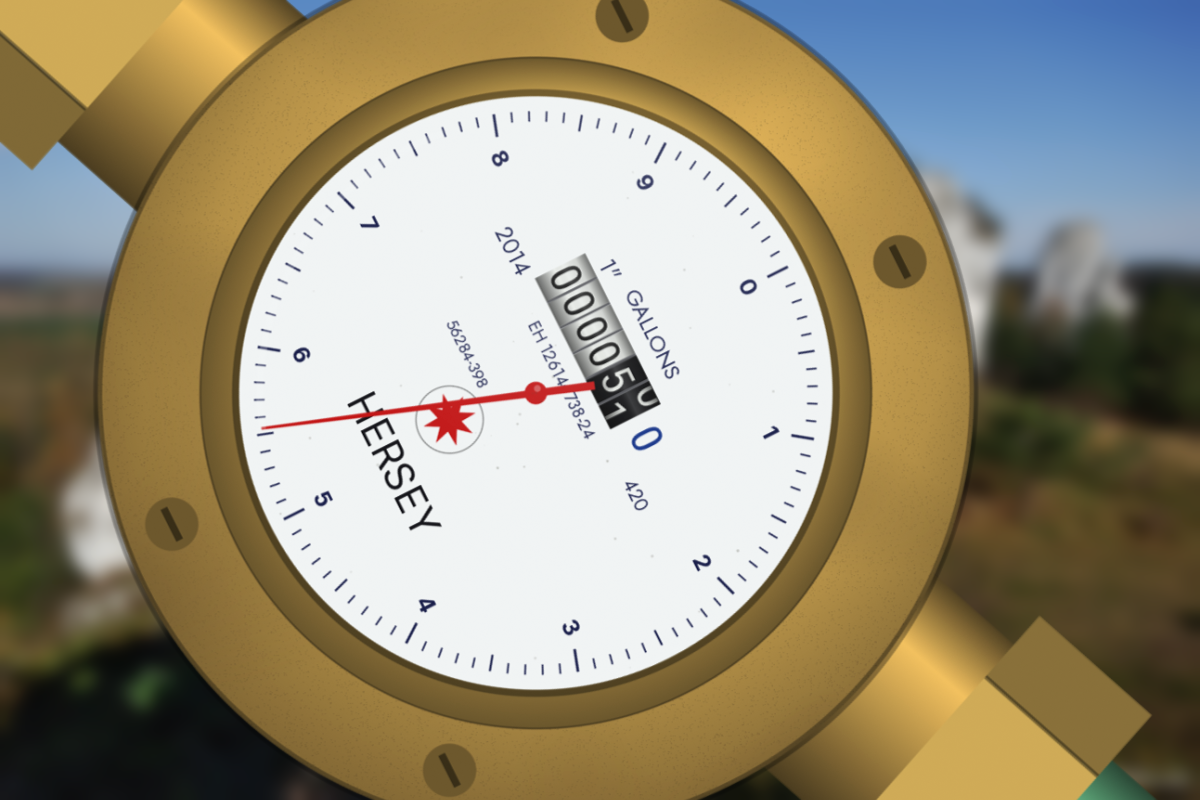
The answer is {"value": 505.5, "unit": "gal"}
